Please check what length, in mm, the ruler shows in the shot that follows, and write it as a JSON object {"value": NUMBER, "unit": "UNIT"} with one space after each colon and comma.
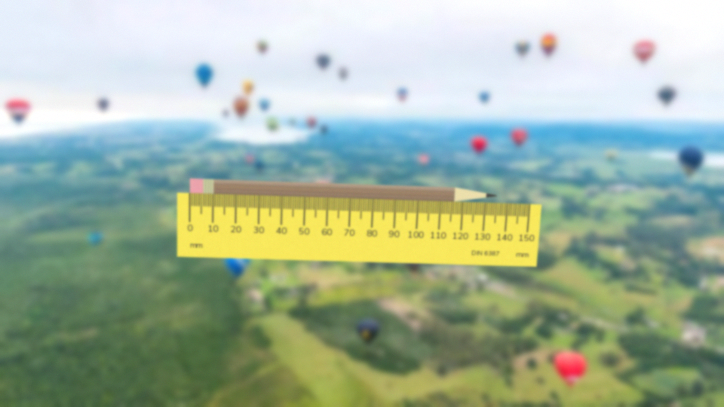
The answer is {"value": 135, "unit": "mm"}
